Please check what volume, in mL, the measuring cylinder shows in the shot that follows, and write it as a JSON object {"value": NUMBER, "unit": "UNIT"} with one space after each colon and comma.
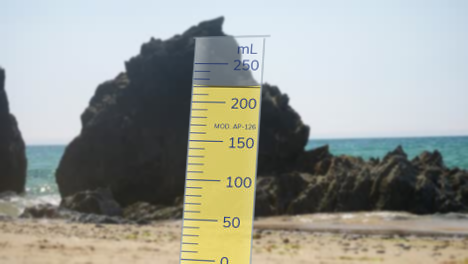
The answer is {"value": 220, "unit": "mL"}
